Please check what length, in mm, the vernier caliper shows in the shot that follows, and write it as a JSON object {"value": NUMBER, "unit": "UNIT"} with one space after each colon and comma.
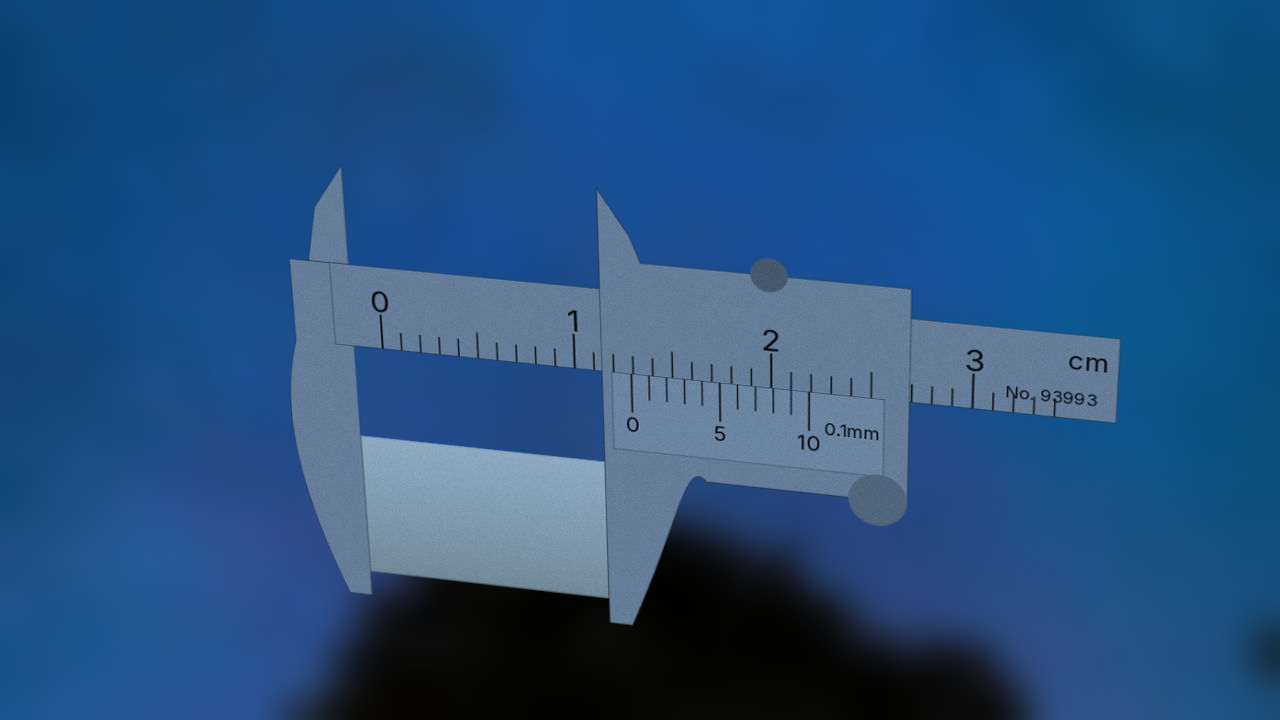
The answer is {"value": 12.9, "unit": "mm"}
